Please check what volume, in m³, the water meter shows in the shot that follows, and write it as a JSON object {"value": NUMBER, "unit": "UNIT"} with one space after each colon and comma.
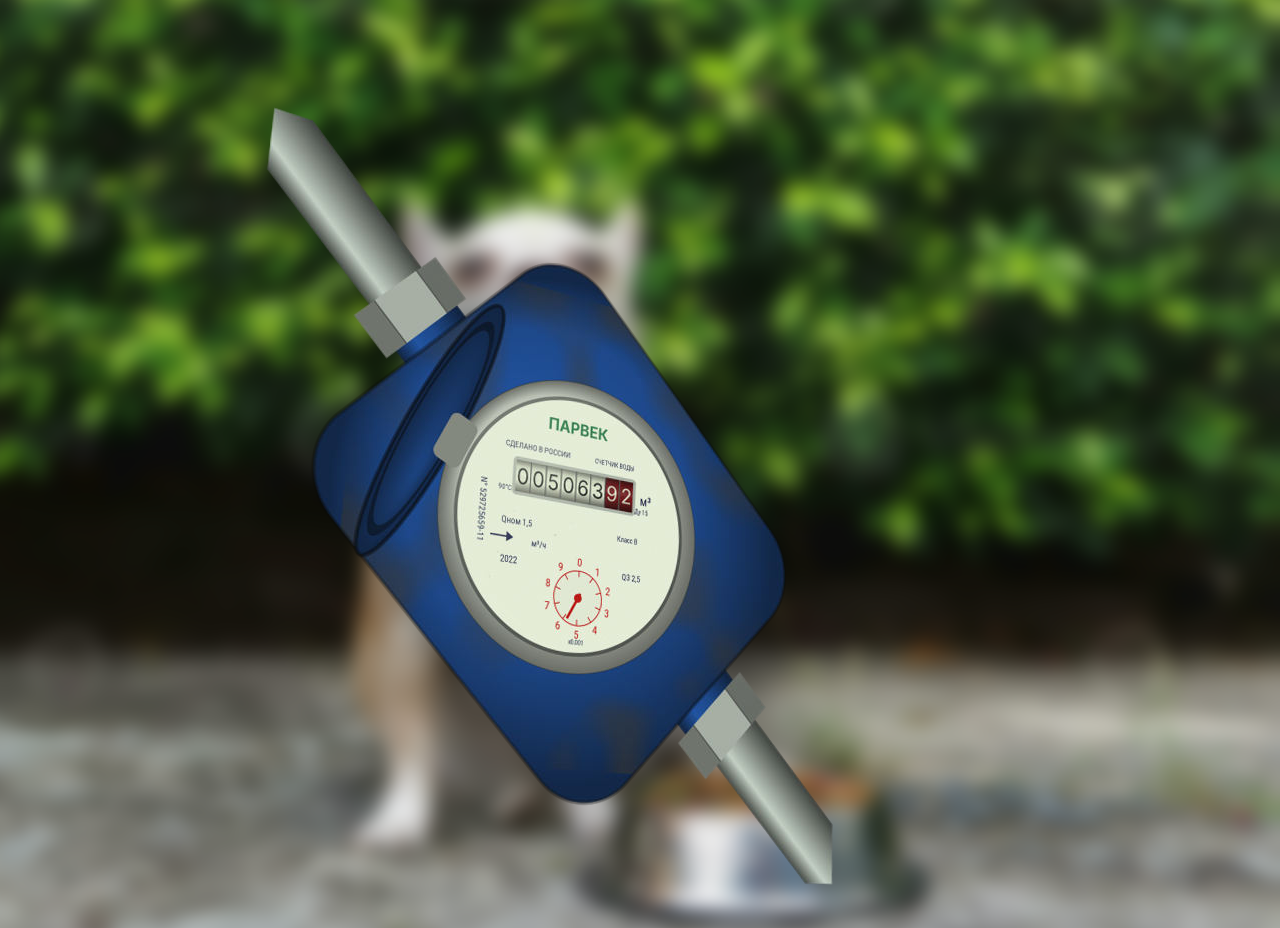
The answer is {"value": 5063.925, "unit": "m³"}
